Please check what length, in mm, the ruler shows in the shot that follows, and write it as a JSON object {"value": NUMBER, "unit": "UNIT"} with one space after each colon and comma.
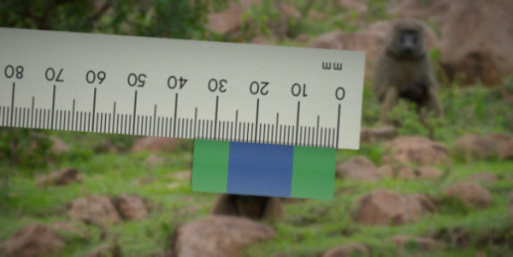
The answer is {"value": 35, "unit": "mm"}
